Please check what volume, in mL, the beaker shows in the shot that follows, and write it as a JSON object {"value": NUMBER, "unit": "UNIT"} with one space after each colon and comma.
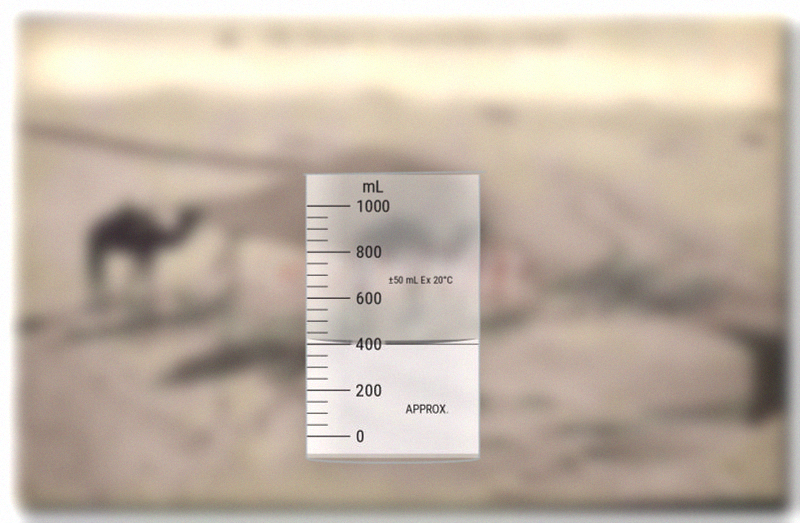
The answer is {"value": 400, "unit": "mL"}
